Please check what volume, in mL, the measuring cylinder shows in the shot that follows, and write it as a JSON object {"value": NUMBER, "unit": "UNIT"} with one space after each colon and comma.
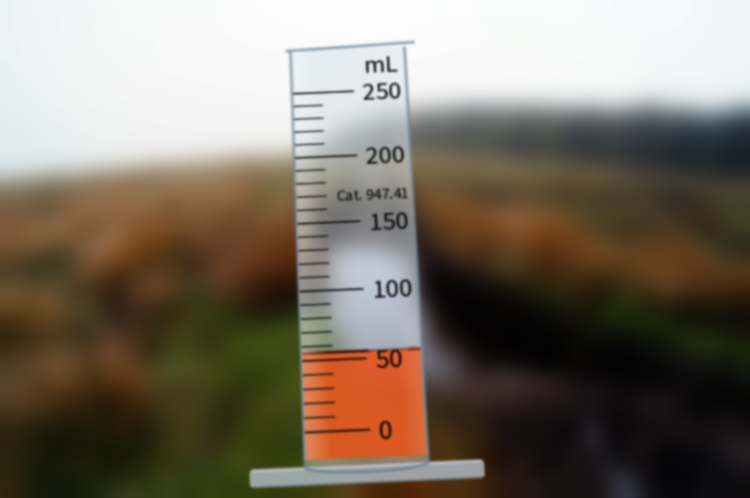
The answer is {"value": 55, "unit": "mL"}
